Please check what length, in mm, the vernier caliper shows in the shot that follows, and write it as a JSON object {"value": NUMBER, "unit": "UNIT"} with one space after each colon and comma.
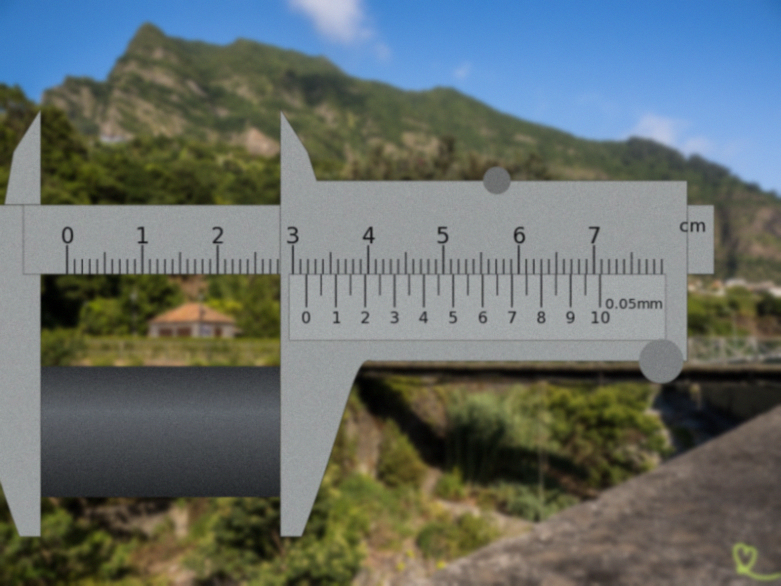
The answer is {"value": 31.8, "unit": "mm"}
